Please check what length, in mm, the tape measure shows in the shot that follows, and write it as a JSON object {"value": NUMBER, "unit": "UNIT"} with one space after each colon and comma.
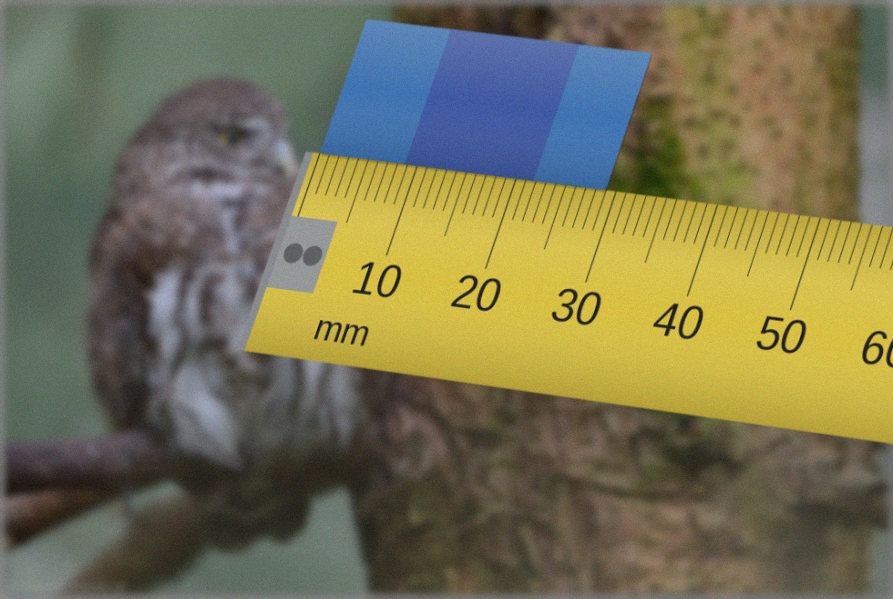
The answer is {"value": 29, "unit": "mm"}
